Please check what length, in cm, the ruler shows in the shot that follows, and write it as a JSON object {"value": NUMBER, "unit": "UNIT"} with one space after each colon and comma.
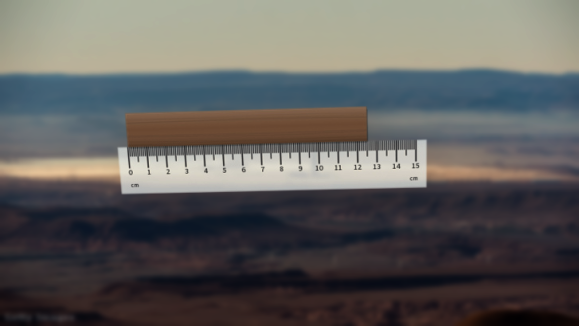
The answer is {"value": 12.5, "unit": "cm"}
